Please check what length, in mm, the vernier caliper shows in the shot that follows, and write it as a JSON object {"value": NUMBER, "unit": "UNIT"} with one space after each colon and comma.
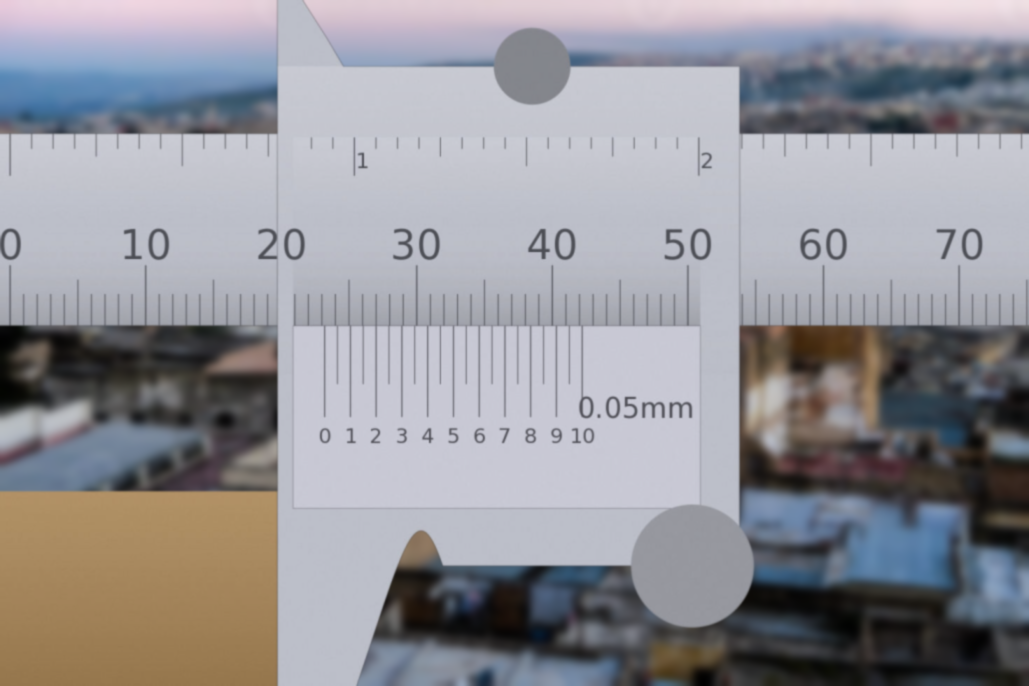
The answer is {"value": 23.2, "unit": "mm"}
